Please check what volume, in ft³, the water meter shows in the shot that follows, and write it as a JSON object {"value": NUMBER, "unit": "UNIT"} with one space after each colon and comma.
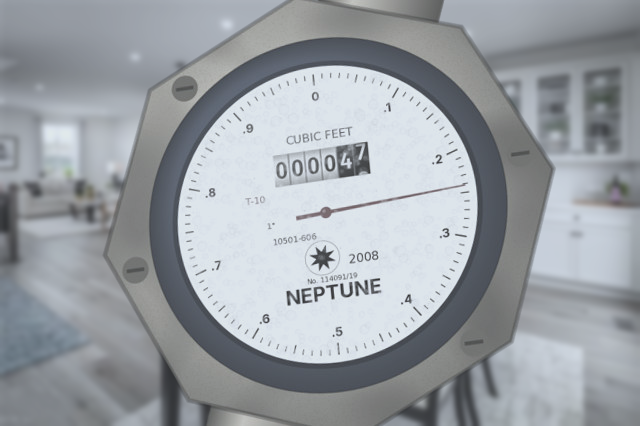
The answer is {"value": 47.24, "unit": "ft³"}
